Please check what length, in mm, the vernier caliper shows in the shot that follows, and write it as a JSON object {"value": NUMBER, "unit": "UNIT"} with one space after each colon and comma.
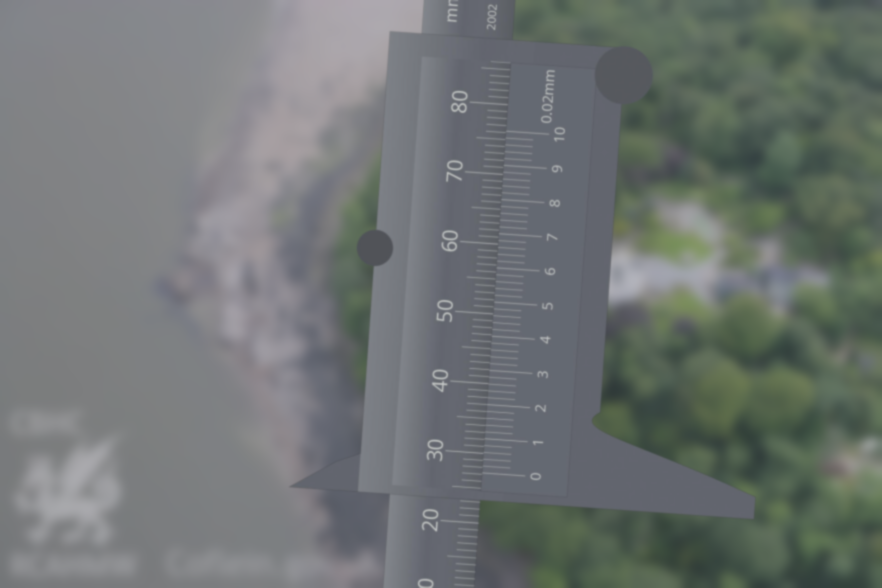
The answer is {"value": 27.2, "unit": "mm"}
